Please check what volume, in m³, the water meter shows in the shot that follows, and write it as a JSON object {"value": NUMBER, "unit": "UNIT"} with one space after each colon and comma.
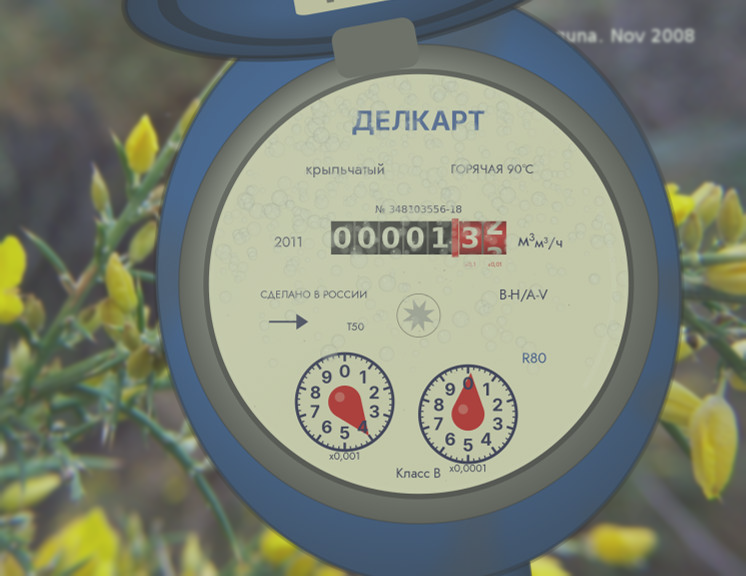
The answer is {"value": 1.3240, "unit": "m³"}
